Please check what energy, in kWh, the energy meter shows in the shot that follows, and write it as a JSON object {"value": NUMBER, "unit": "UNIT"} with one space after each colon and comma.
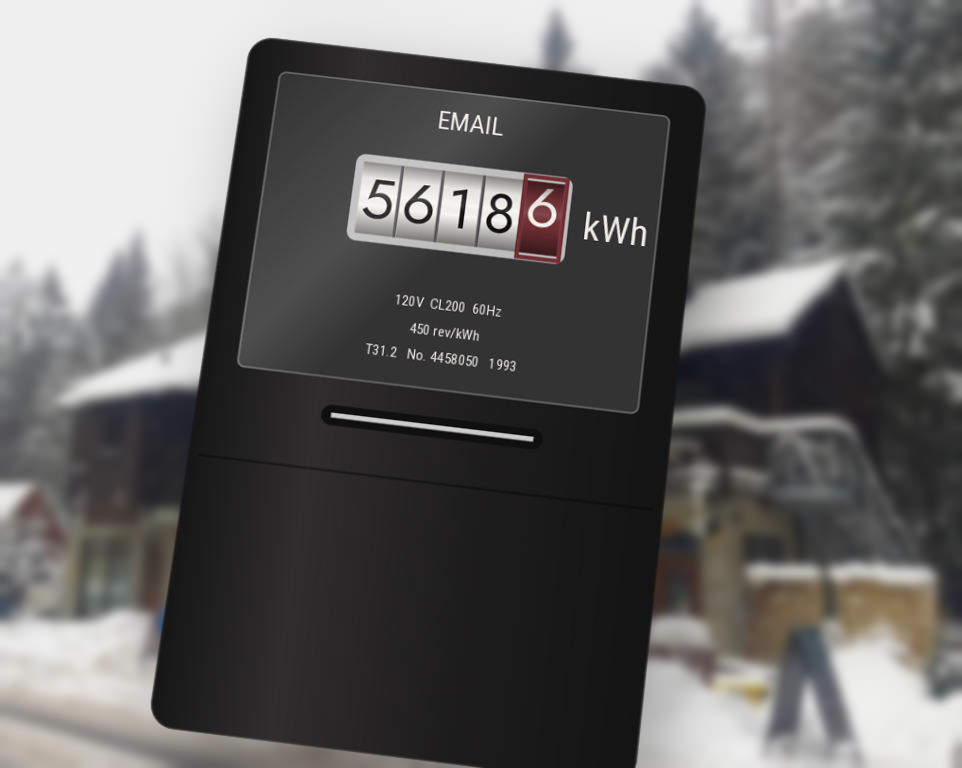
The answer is {"value": 5618.6, "unit": "kWh"}
